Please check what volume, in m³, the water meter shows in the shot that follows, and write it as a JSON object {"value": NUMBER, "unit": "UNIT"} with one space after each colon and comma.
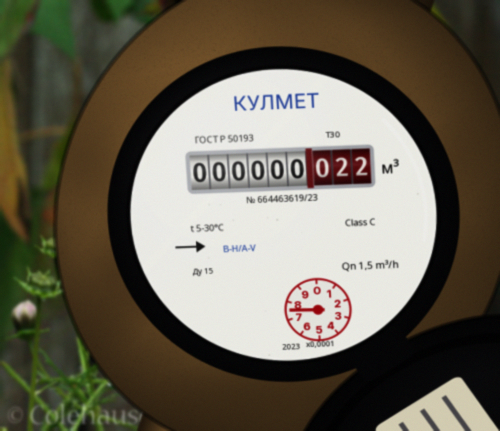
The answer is {"value": 0.0227, "unit": "m³"}
